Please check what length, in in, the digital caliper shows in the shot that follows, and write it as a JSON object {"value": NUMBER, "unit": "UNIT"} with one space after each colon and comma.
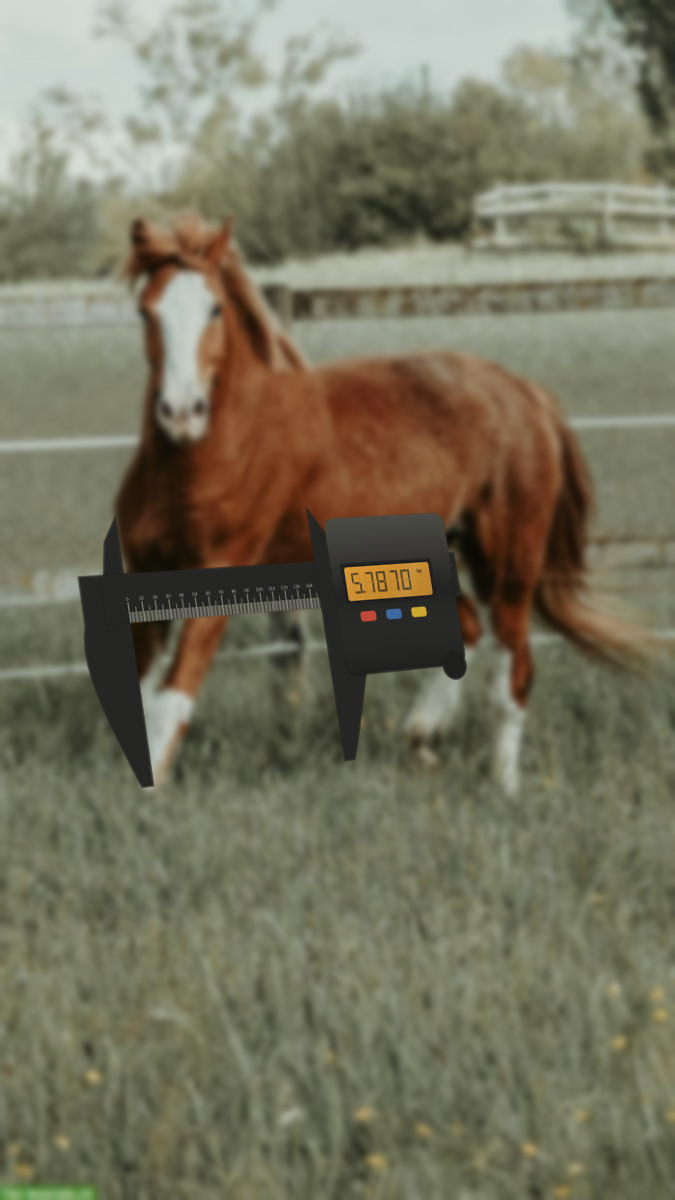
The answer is {"value": 5.7870, "unit": "in"}
